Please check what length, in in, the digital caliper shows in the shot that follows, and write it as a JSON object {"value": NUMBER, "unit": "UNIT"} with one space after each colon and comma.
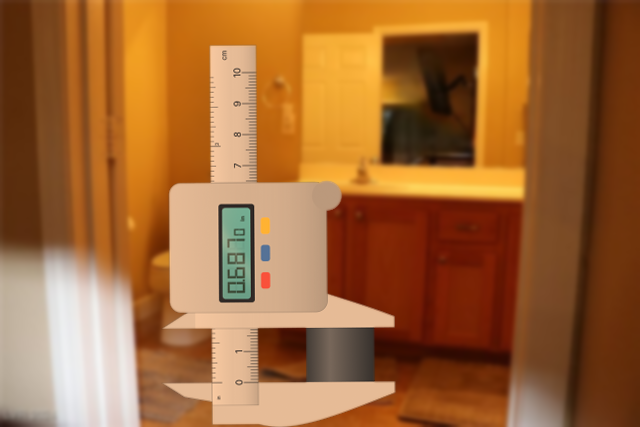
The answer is {"value": 0.6870, "unit": "in"}
